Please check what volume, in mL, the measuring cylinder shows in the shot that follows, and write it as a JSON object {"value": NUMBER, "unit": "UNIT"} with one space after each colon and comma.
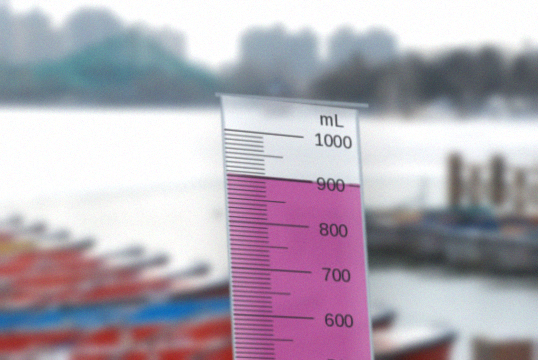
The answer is {"value": 900, "unit": "mL"}
